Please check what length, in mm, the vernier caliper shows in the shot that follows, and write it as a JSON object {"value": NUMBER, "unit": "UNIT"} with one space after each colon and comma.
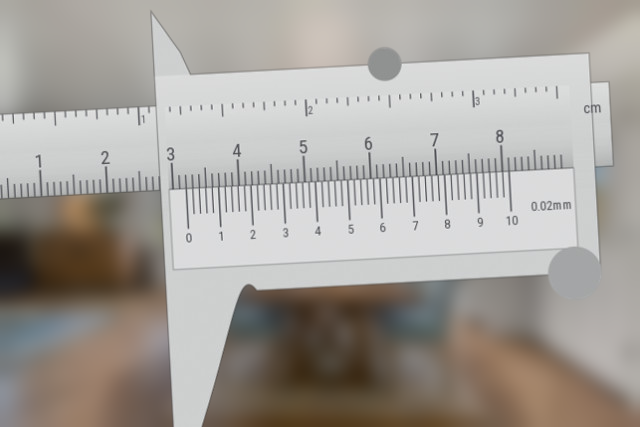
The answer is {"value": 32.0, "unit": "mm"}
